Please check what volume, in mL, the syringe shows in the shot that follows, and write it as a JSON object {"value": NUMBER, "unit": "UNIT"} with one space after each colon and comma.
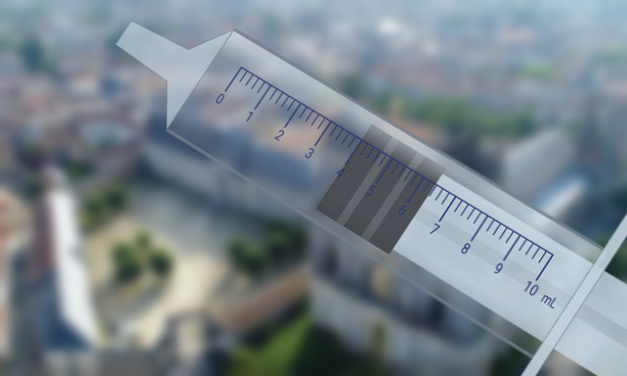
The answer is {"value": 4, "unit": "mL"}
